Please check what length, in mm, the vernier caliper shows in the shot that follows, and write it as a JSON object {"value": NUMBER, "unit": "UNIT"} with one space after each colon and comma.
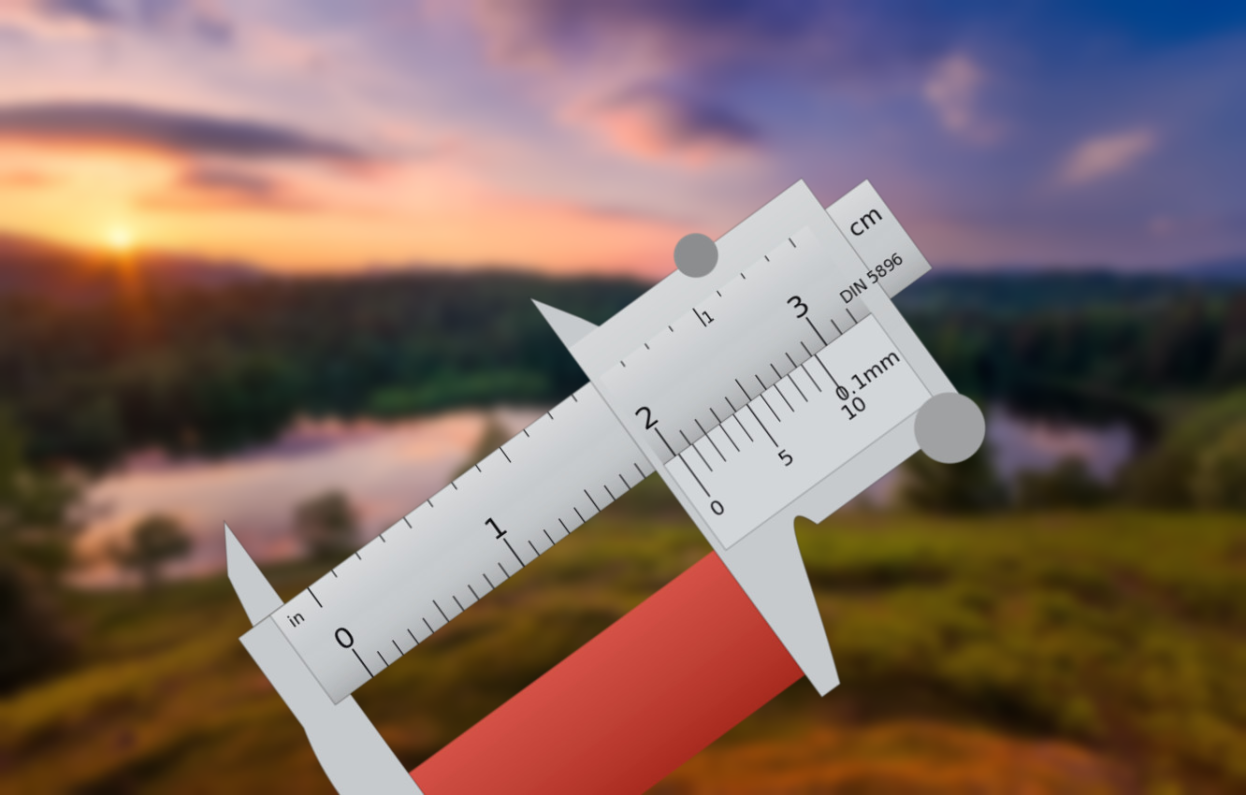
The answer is {"value": 20.2, "unit": "mm"}
